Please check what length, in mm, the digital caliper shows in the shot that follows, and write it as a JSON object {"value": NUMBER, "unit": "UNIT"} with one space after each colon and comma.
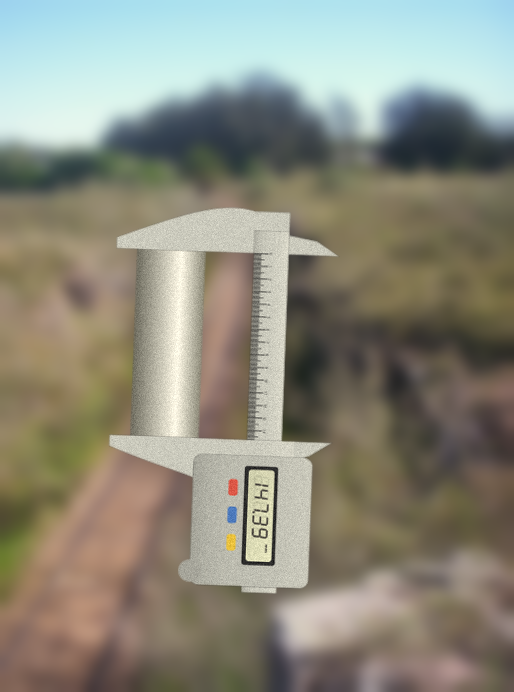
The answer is {"value": 147.39, "unit": "mm"}
